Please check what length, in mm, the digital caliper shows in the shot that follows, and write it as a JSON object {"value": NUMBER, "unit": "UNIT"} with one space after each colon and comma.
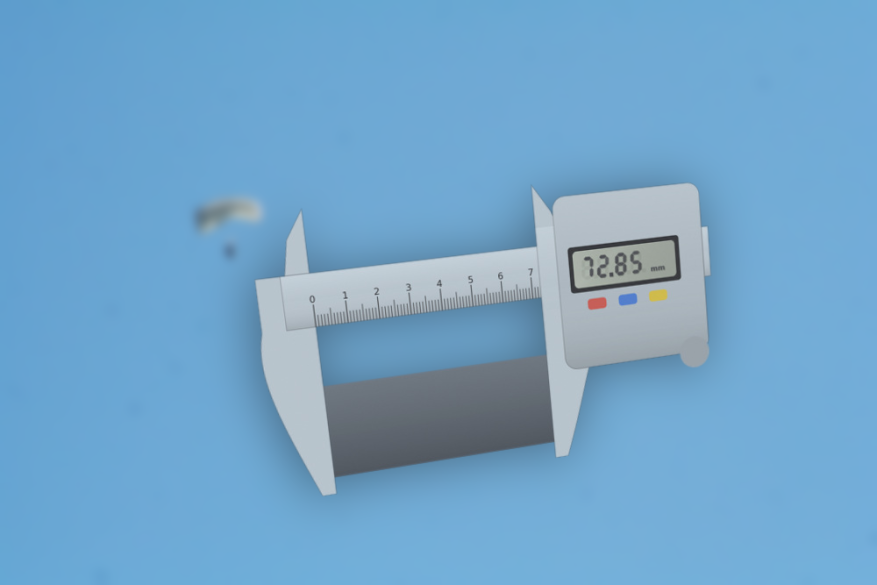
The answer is {"value": 72.85, "unit": "mm"}
